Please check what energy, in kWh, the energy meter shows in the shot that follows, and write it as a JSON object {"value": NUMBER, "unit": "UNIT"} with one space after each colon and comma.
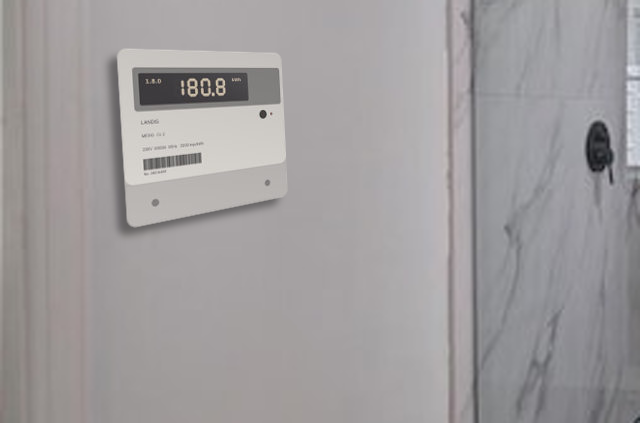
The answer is {"value": 180.8, "unit": "kWh"}
